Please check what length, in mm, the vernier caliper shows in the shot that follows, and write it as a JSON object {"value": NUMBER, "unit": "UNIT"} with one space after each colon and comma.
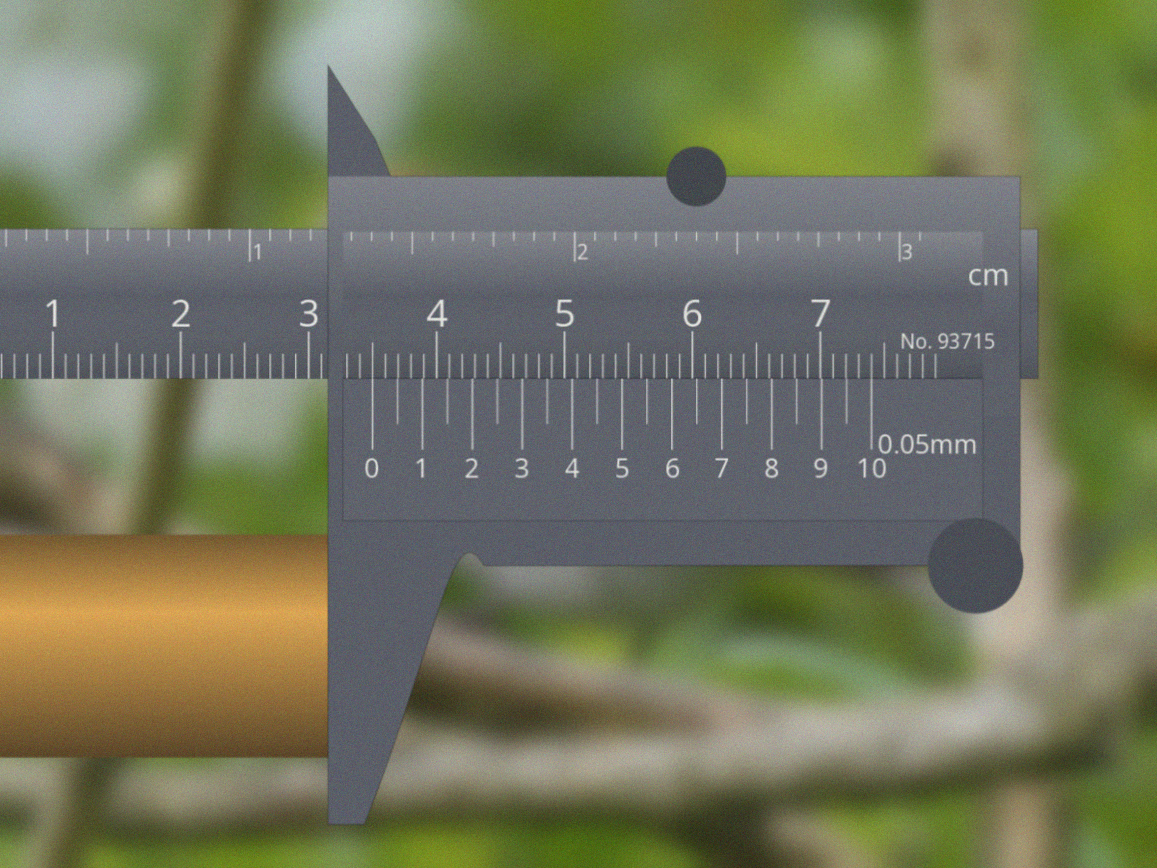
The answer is {"value": 35.0, "unit": "mm"}
